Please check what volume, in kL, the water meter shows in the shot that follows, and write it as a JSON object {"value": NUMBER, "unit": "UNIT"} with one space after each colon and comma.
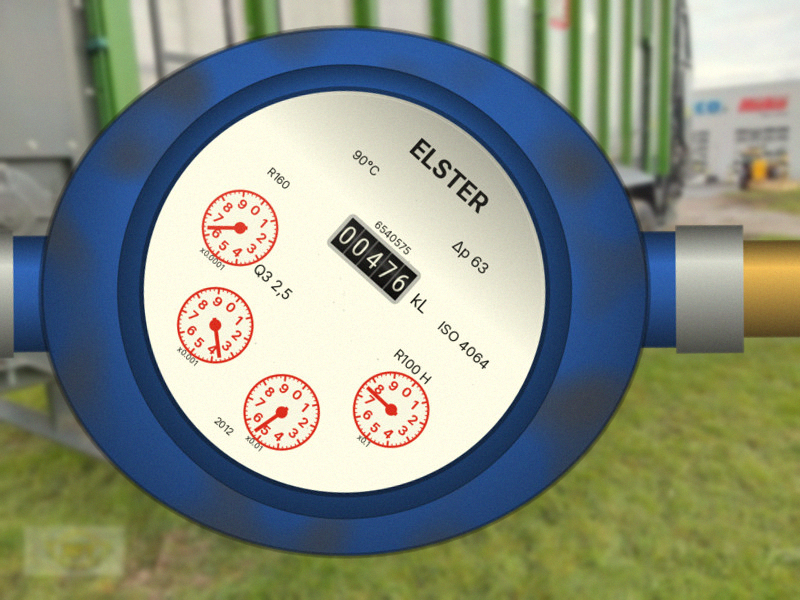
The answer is {"value": 476.7536, "unit": "kL"}
